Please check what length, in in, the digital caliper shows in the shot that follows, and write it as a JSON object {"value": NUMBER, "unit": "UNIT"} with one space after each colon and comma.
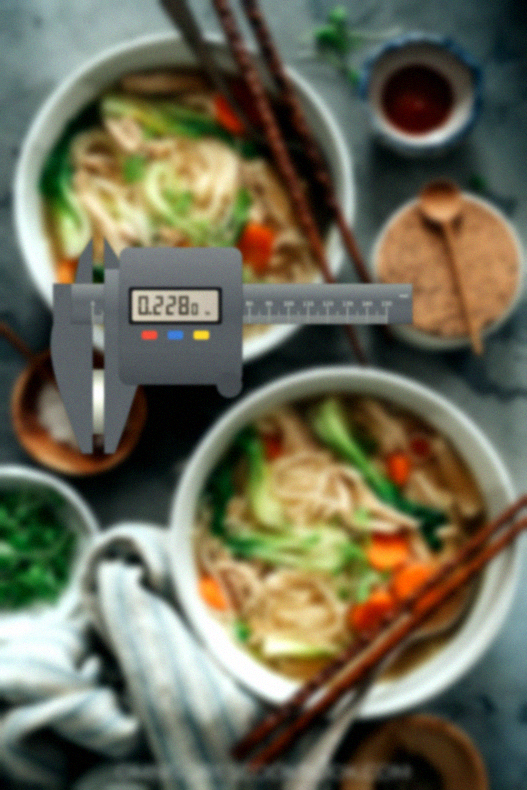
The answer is {"value": 0.2280, "unit": "in"}
